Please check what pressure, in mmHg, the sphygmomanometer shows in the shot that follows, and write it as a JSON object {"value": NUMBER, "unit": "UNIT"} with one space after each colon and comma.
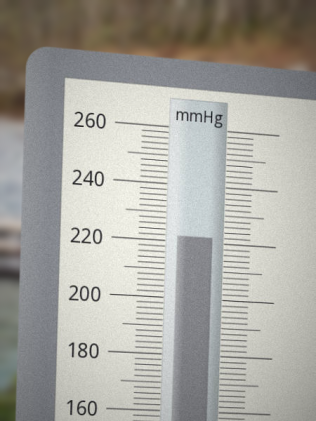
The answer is {"value": 222, "unit": "mmHg"}
